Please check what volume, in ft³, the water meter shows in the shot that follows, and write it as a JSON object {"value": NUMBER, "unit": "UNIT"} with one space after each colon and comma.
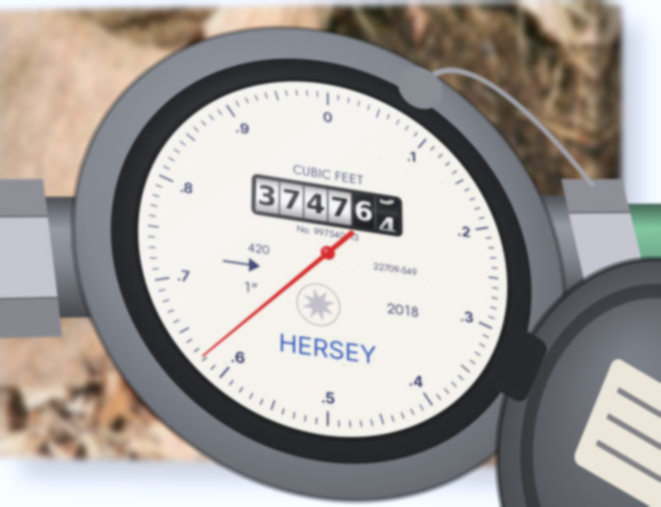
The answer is {"value": 374763.62, "unit": "ft³"}
